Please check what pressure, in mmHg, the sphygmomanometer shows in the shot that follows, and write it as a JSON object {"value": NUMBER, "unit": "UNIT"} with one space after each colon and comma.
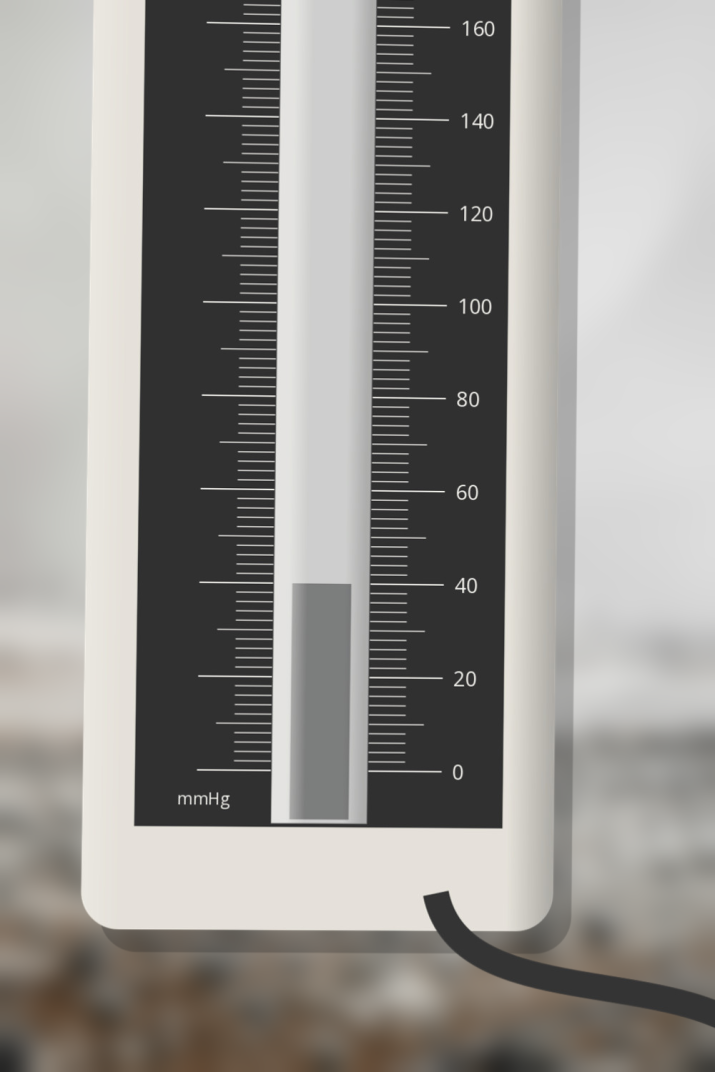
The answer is {"value": 40, "unit": "mmHg"}
